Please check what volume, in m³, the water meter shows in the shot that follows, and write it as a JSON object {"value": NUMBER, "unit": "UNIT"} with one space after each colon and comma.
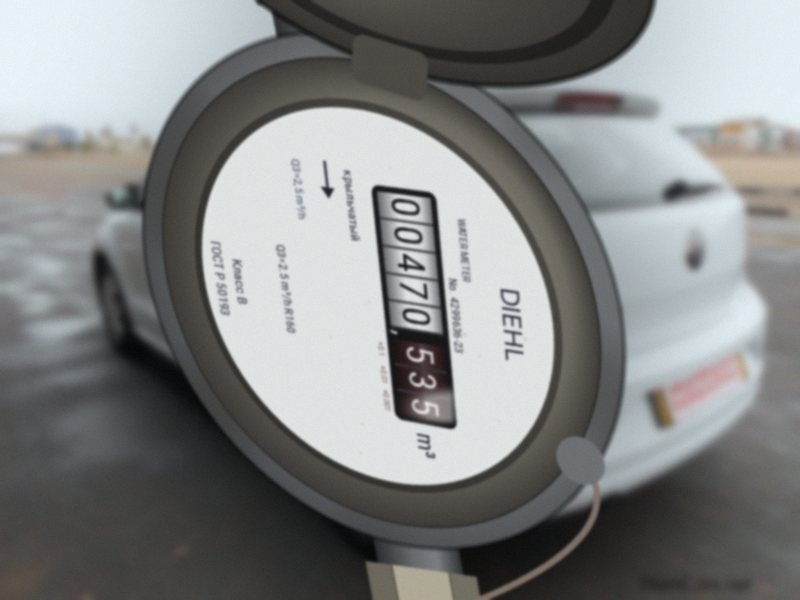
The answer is {"value": 470.535, "unit": "m³"}
